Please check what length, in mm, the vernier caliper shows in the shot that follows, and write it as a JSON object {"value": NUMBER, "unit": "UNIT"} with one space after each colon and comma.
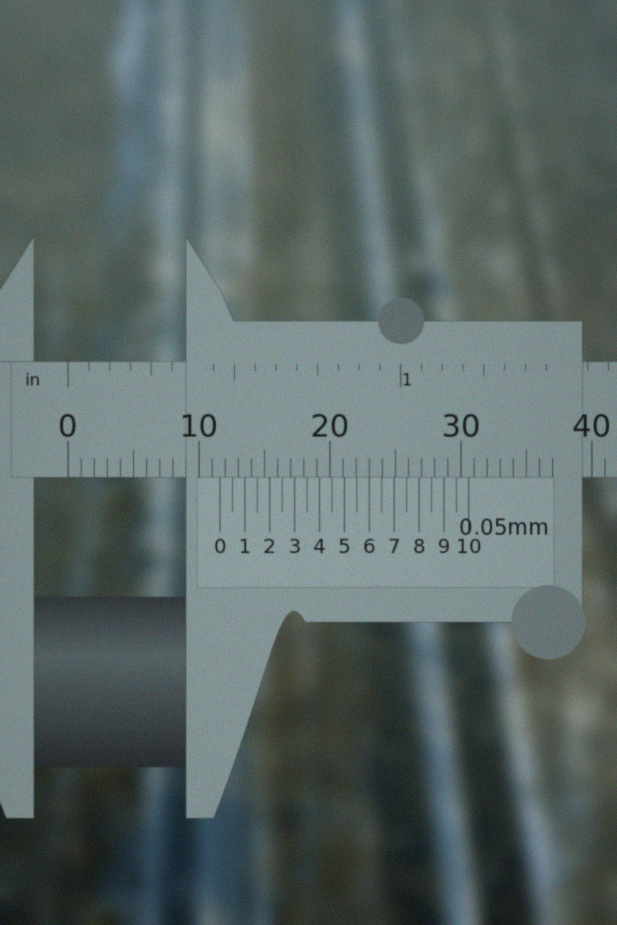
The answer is {"value": 11.6, "unit": "mm"}
